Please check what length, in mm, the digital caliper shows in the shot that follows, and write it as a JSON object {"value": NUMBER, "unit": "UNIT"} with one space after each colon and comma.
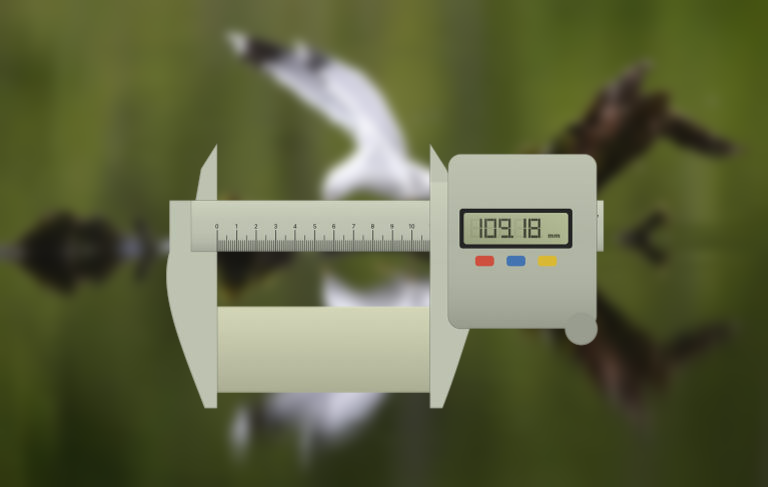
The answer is {"value": 109.18, "unit": "mm"}
